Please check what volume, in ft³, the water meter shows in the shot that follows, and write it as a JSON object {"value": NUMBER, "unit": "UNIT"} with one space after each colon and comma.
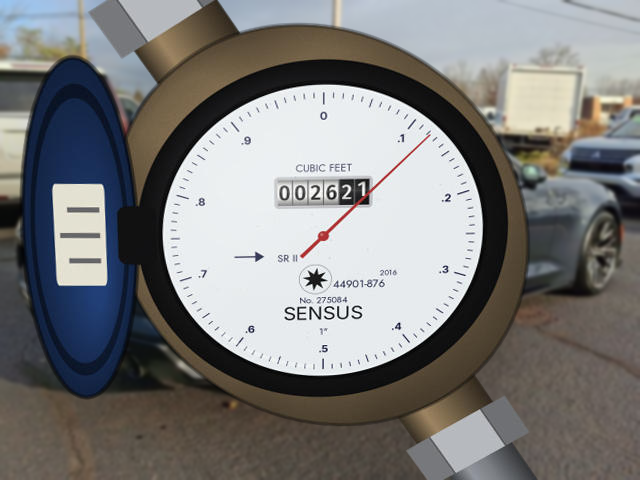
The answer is {"value": 2621.12, "unit": "ft³"}
